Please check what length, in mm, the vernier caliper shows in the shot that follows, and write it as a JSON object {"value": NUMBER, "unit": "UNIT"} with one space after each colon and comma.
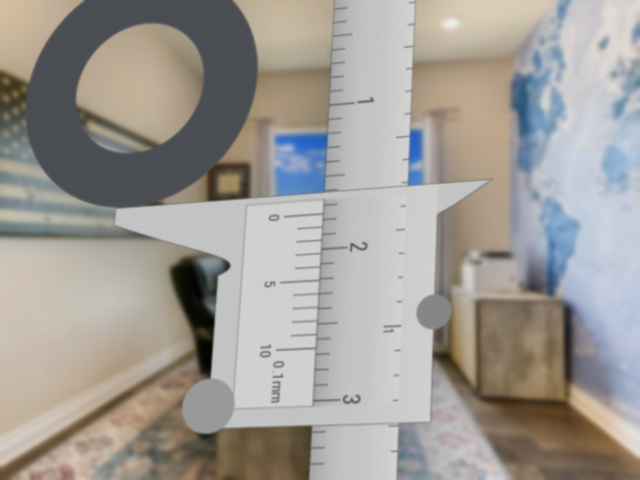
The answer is {"value": 17.6, "unit": "mm"}
